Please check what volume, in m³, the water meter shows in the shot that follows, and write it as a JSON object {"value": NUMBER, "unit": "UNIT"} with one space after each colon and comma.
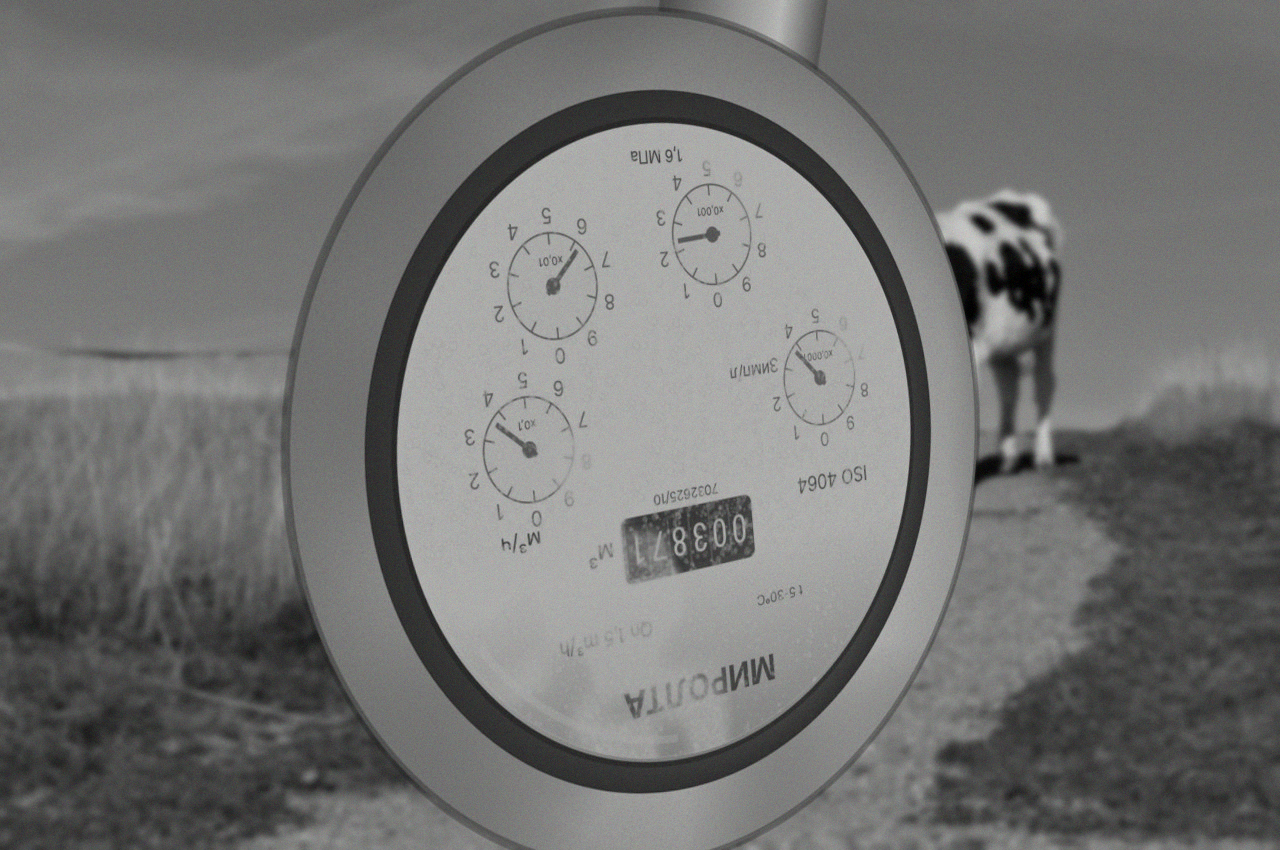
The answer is {"value": 3871.3623, "unit": "m³"}
